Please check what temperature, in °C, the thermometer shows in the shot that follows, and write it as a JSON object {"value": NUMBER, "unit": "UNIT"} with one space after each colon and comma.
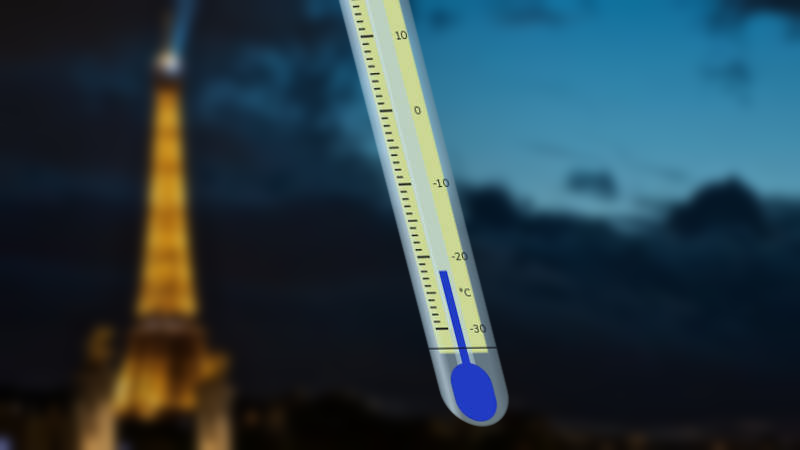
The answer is {"value": -22, "unit": "°C"}
